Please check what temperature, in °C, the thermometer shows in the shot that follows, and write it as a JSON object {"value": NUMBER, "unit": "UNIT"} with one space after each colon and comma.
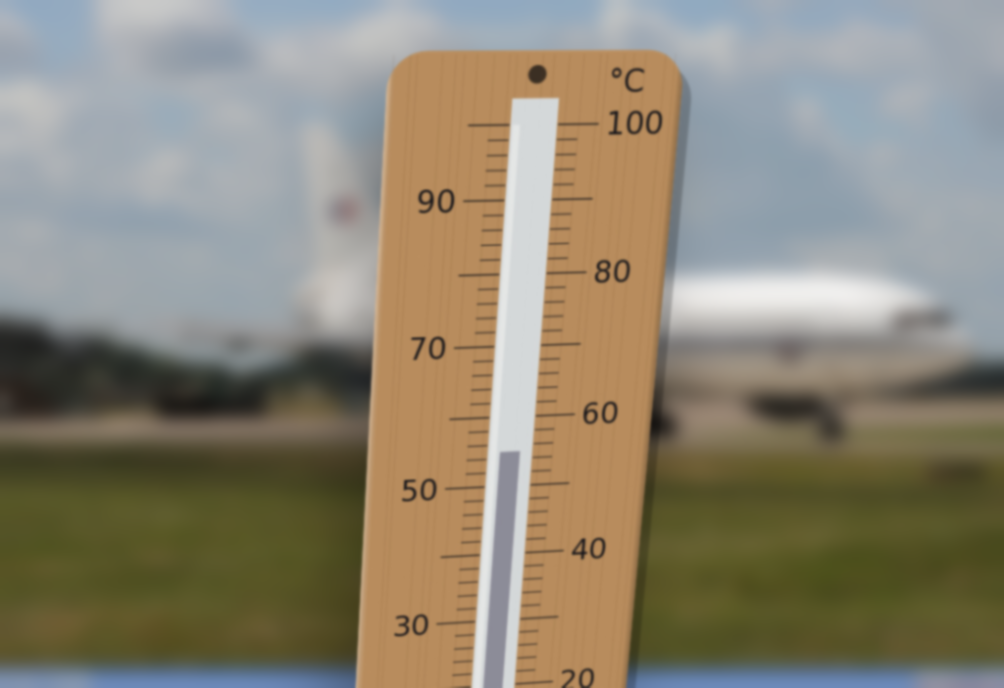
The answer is {"value": 55, "unit": "°C"}
